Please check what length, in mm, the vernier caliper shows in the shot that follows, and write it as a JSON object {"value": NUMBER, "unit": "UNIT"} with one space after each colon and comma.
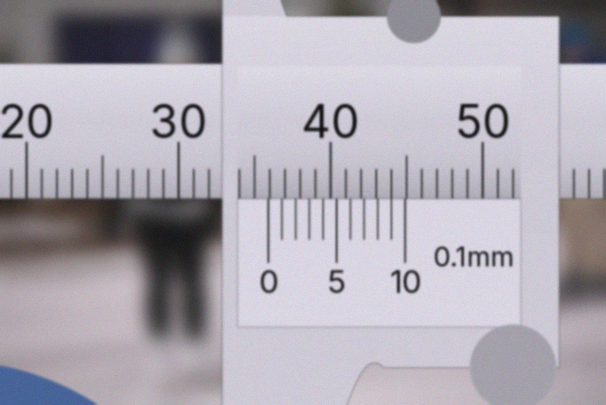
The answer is {"value": 35.9, "unit": "mm"}
